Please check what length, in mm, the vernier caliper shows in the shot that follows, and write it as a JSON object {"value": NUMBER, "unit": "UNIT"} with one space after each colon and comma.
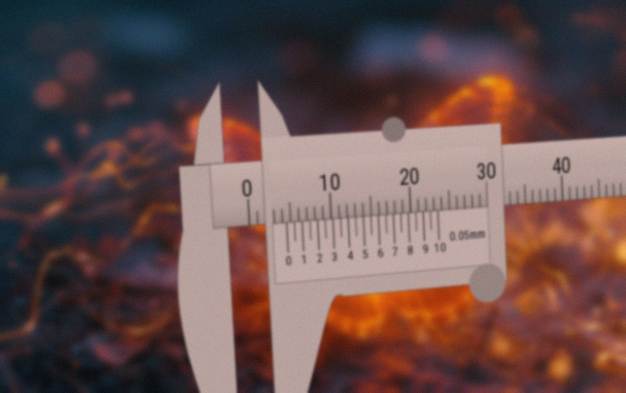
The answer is {"value": 4.5, "unit": "mm"}
